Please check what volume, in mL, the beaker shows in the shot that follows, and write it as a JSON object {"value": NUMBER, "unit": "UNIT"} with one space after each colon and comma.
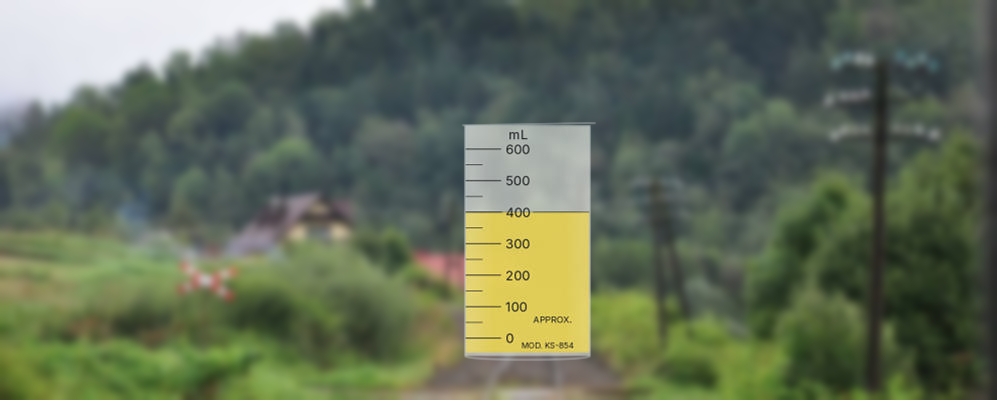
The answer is {"value": 400, "unit": "mL"}
